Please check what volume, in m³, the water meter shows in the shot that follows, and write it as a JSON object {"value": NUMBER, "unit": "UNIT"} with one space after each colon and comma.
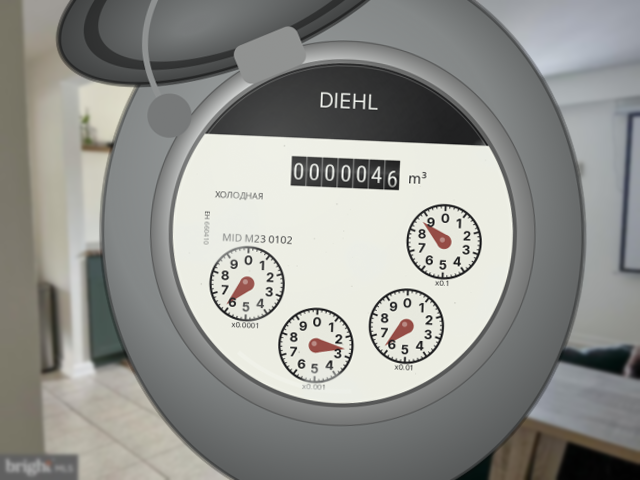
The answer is {"value": 45.8626, "unit": "m³"}
